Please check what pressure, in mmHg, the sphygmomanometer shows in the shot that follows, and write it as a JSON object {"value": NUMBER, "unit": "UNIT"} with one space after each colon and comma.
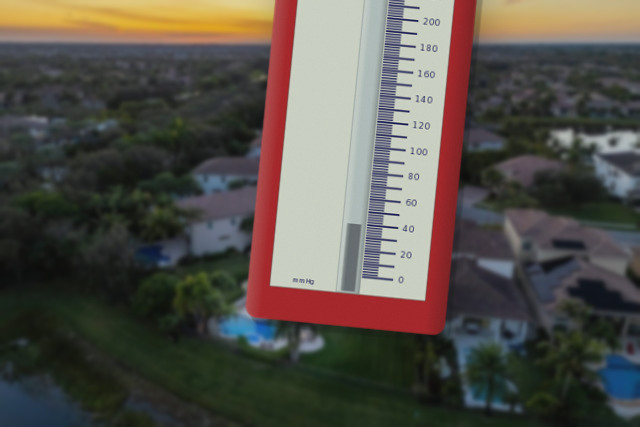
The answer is {"value": 40, "unit": "mmHg"}
